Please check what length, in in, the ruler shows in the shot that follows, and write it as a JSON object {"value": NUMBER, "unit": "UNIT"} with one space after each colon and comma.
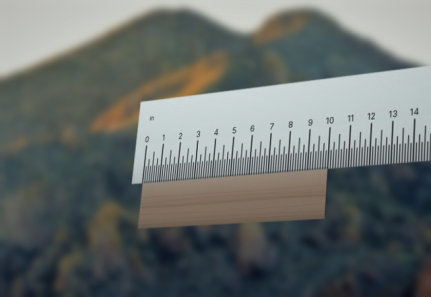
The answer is {"value": 10, "unit": "in"}
